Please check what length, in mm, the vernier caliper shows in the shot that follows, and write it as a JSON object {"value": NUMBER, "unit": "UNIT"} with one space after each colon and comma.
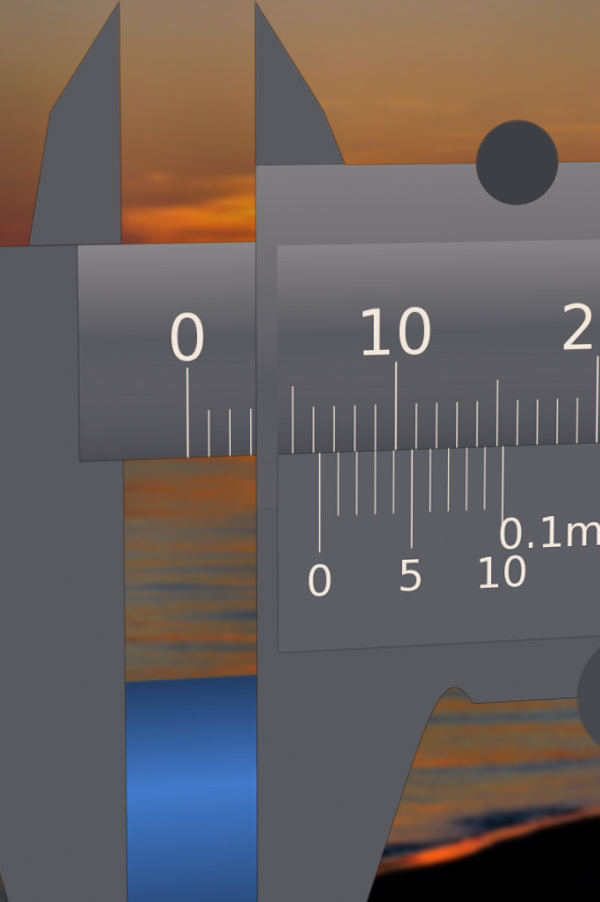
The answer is {"value": 6.3, "unit": "mm"}
